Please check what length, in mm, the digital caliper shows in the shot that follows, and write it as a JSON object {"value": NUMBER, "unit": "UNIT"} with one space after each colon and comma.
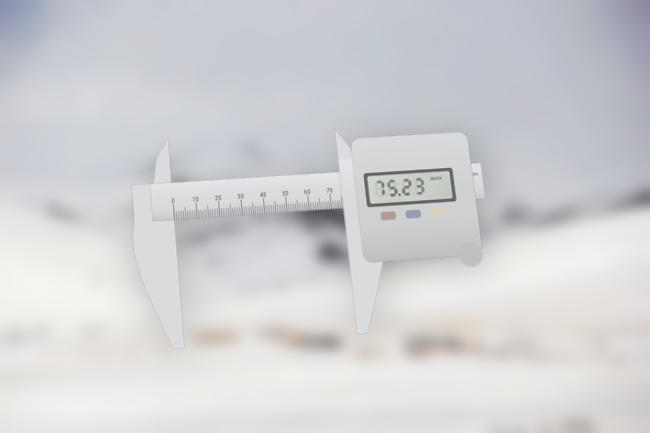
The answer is {"value": 75.23, "unit": "mm"}
